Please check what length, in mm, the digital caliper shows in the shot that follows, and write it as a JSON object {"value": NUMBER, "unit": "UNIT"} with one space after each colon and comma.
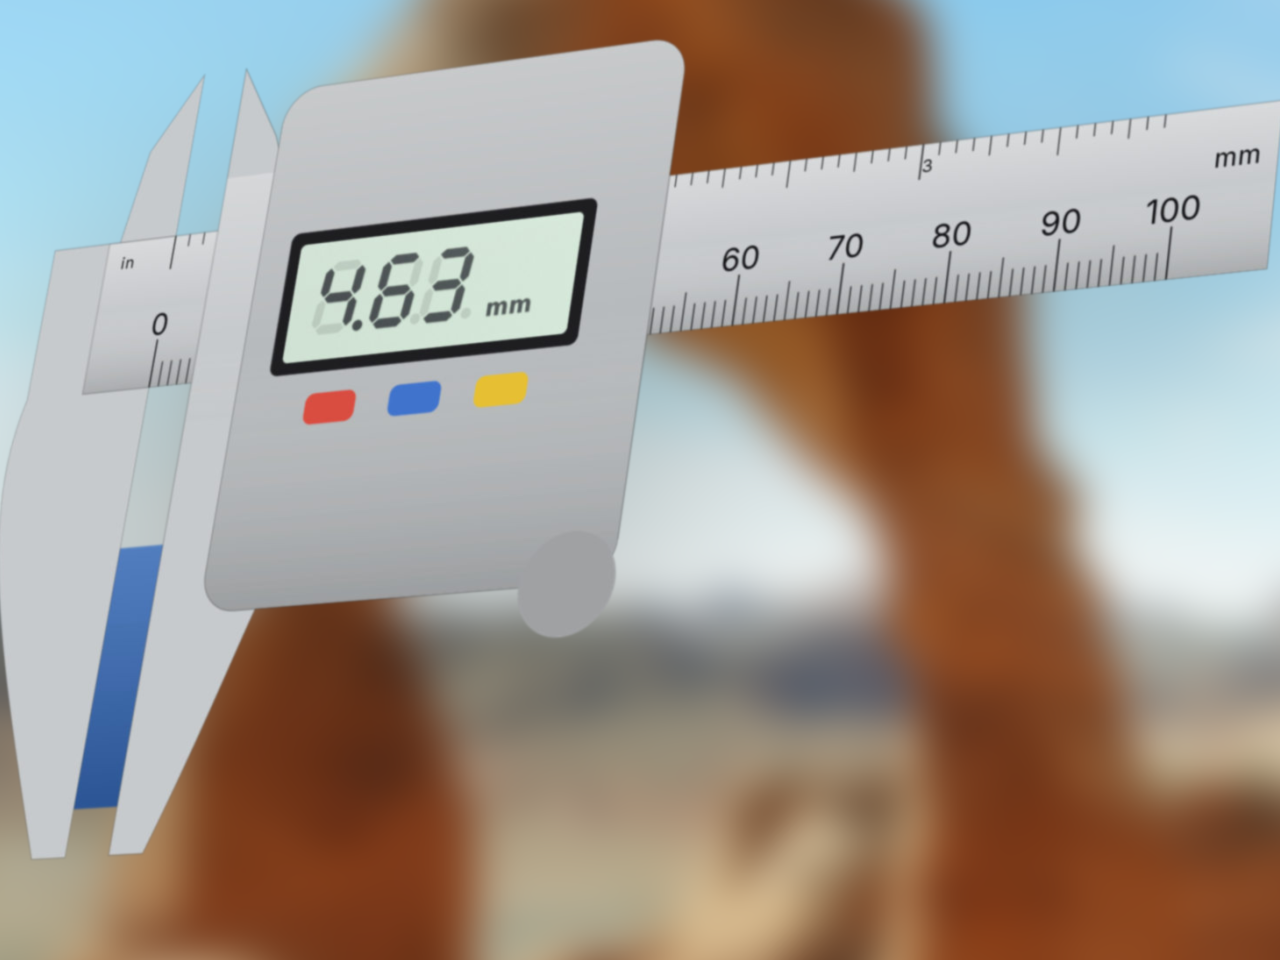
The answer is {"value": 4.63, "unit": "mm"}
